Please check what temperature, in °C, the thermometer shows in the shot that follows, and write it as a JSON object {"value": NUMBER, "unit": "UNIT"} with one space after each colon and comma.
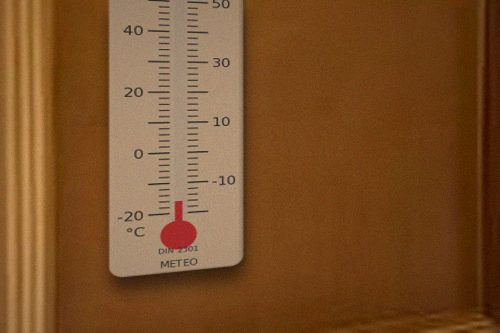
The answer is {"value": -16, "unit": "°C"}
